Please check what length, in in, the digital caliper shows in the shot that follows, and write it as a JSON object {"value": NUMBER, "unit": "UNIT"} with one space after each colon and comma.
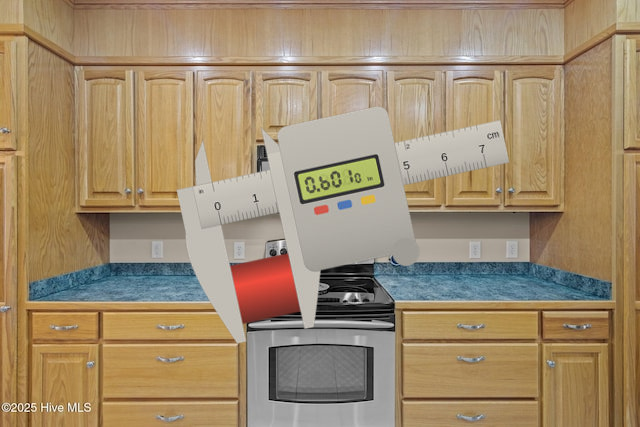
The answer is {"value": 0.6010, "unit": "in"}
